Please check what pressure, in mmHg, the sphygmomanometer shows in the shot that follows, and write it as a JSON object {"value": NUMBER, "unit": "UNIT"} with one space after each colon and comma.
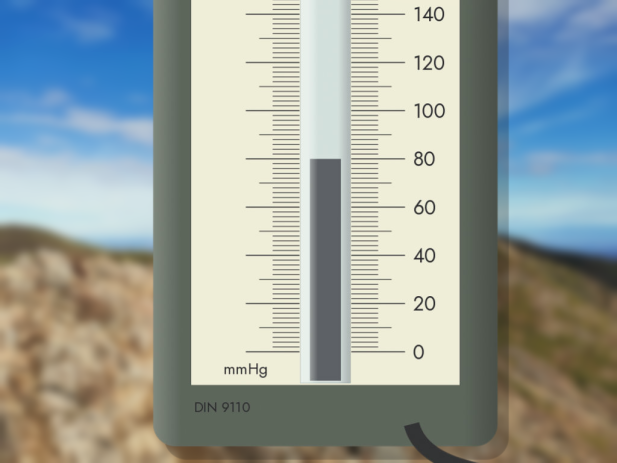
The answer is {"value": 80, "unit": "mmHg"}
